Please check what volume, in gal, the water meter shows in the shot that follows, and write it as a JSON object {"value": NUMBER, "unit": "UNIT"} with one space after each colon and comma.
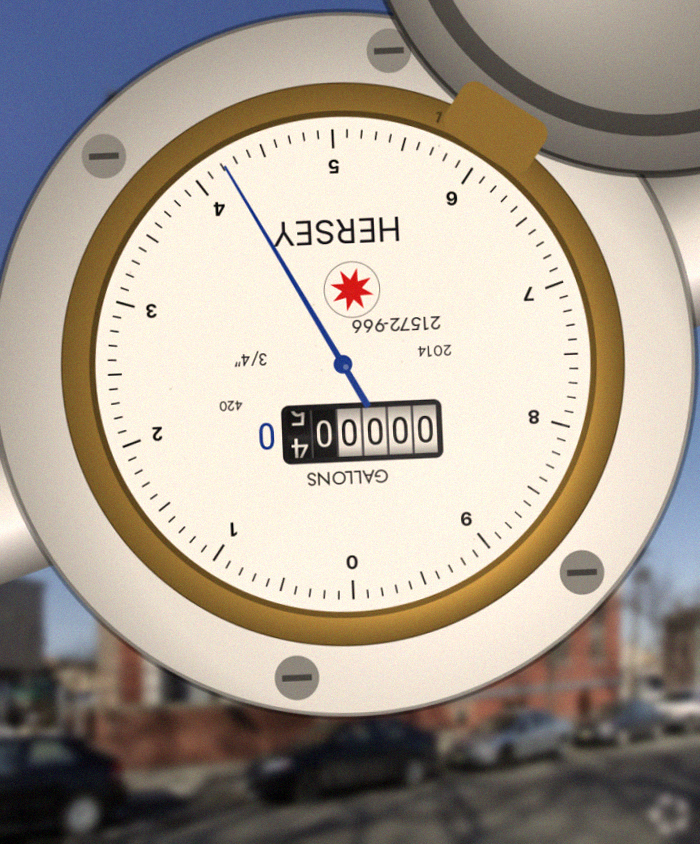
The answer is {"value": 44.2, "unit": "gal"}
